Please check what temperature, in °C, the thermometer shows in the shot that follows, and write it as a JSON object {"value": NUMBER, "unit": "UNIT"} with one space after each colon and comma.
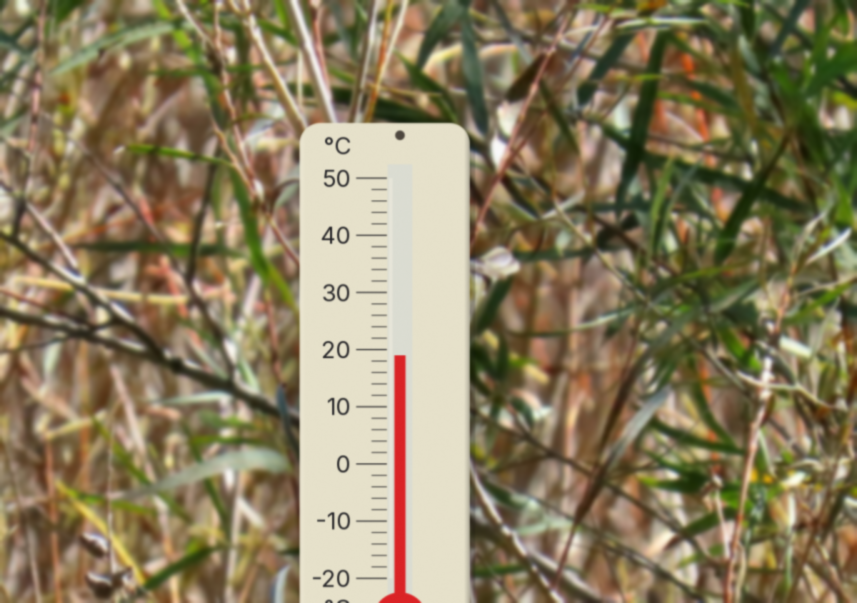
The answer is {"value": 19, "unit": "°C"}
